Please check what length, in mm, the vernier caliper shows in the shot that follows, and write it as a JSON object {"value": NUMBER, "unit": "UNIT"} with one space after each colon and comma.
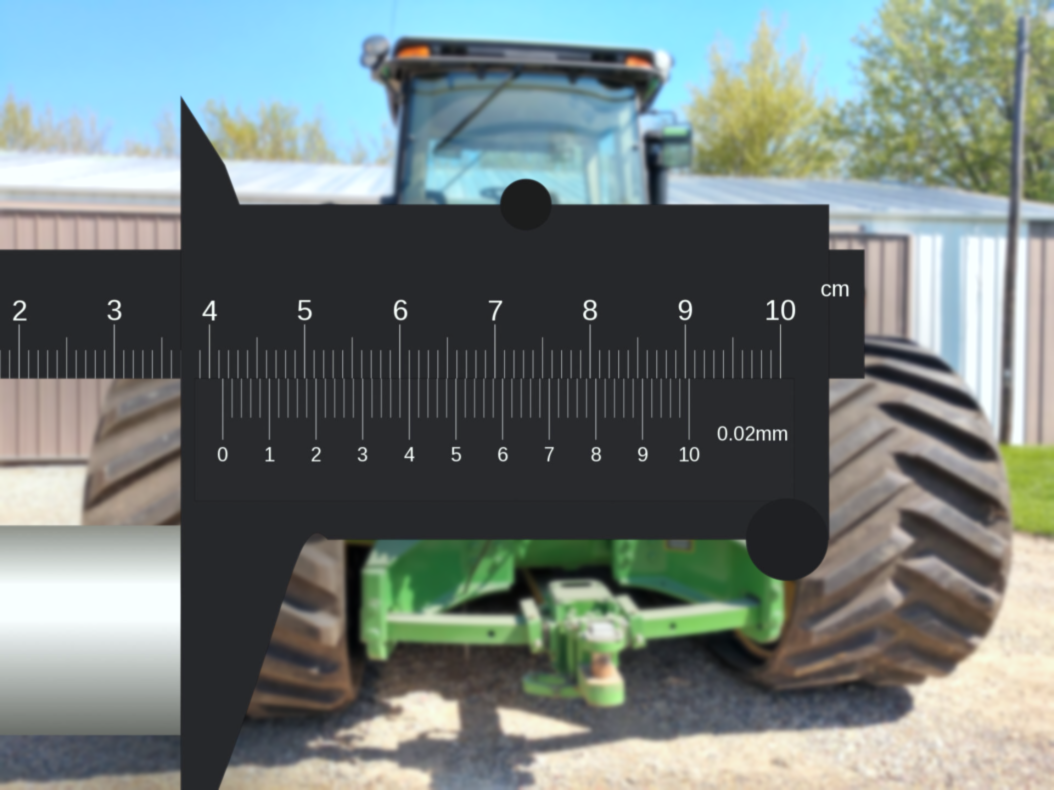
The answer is {"value": 41.4, "unit": "mm"}
